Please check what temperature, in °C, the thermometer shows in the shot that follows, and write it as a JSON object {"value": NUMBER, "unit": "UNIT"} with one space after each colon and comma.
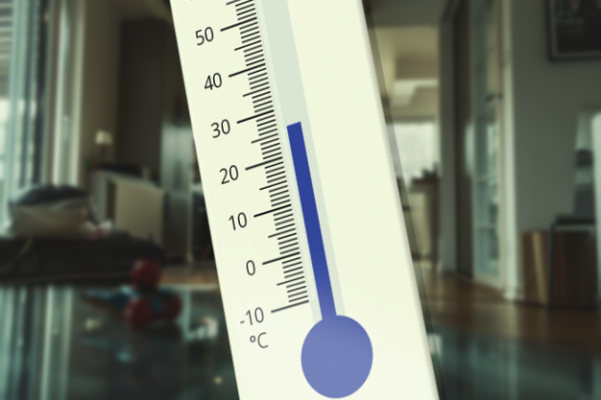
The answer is {"value": 26, "unit": "°C"}
